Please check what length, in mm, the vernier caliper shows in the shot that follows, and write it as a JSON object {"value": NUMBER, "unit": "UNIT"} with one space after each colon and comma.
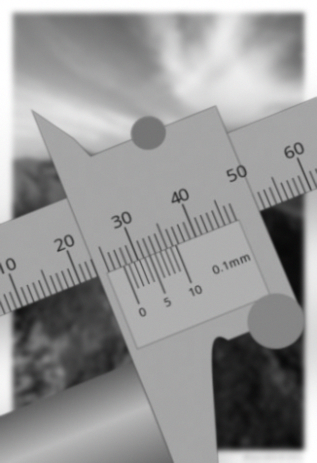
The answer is {"value": 27.5, "unit": "mm"}
